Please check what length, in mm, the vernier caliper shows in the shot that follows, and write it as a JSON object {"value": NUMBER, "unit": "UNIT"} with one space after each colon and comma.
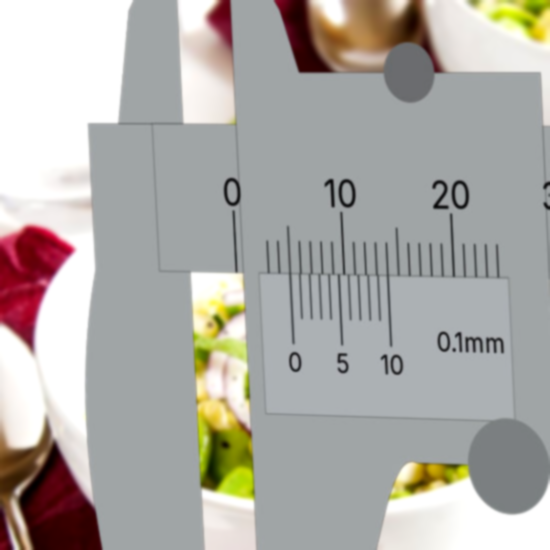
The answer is {"value": 5.0, "unit": "mm"}
